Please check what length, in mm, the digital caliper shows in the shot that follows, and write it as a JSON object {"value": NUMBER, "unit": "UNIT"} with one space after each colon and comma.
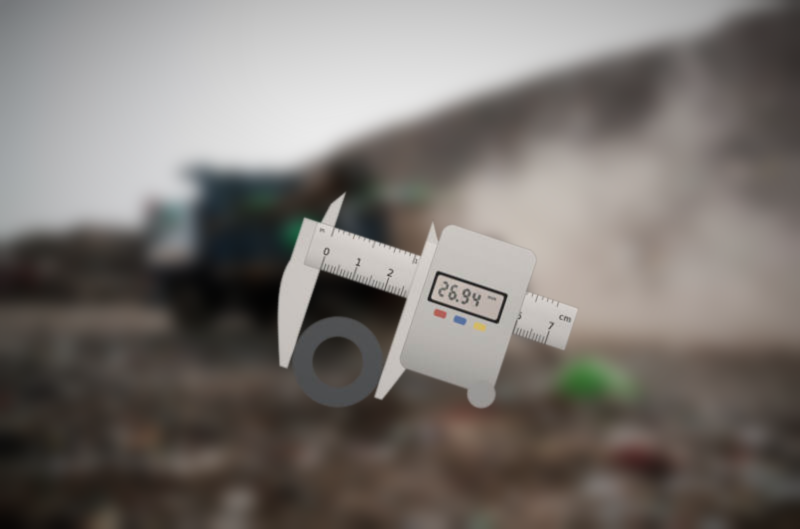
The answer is {"value": 26.94, "unit": "mm"}
